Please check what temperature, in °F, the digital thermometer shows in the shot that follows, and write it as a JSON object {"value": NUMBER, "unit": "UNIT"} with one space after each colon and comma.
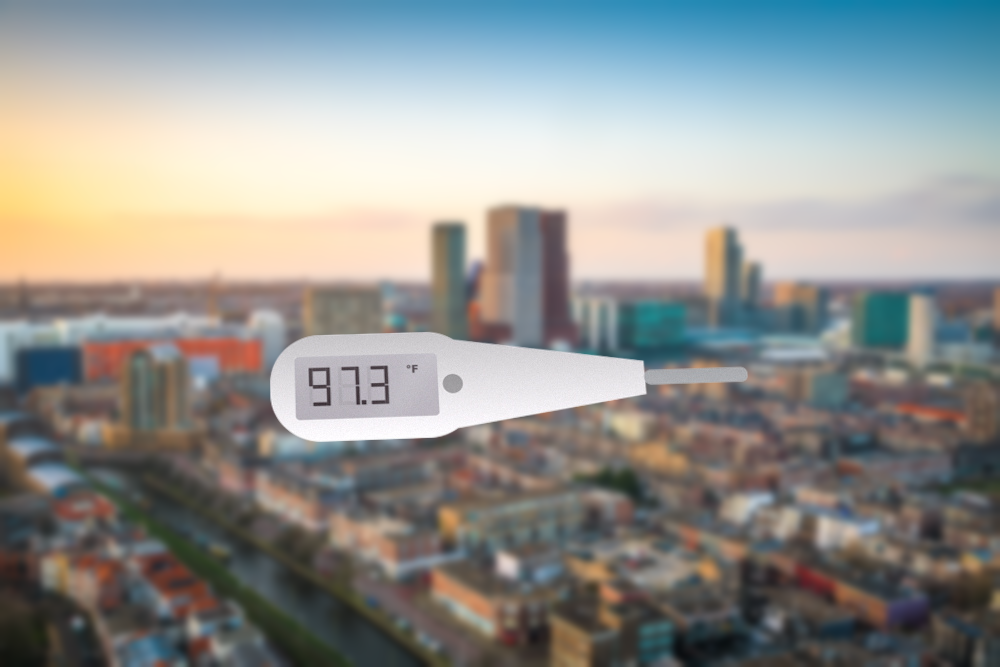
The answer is {"value": 97.3, "unit": "°F"}
